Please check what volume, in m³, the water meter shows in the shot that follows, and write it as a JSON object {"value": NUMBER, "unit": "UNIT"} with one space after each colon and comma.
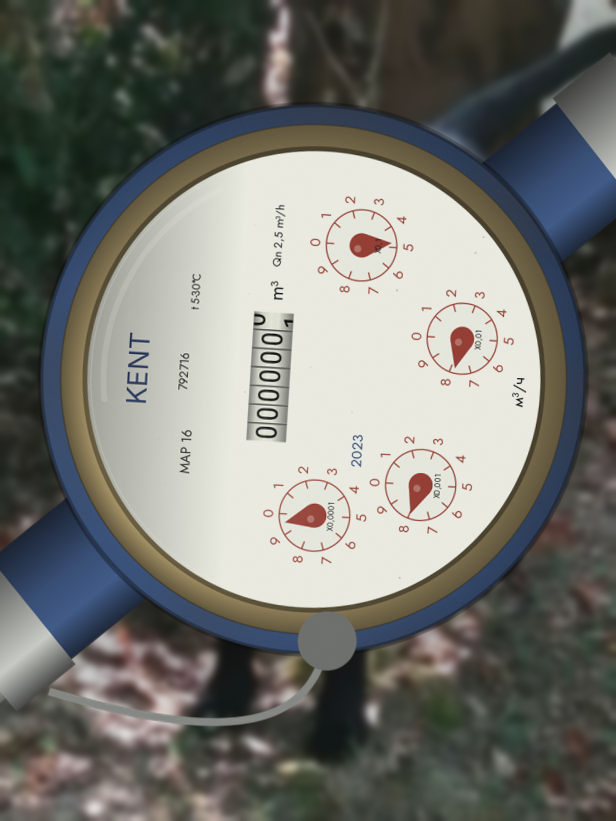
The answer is {"value": 0.4779, "unit": "m³"}
